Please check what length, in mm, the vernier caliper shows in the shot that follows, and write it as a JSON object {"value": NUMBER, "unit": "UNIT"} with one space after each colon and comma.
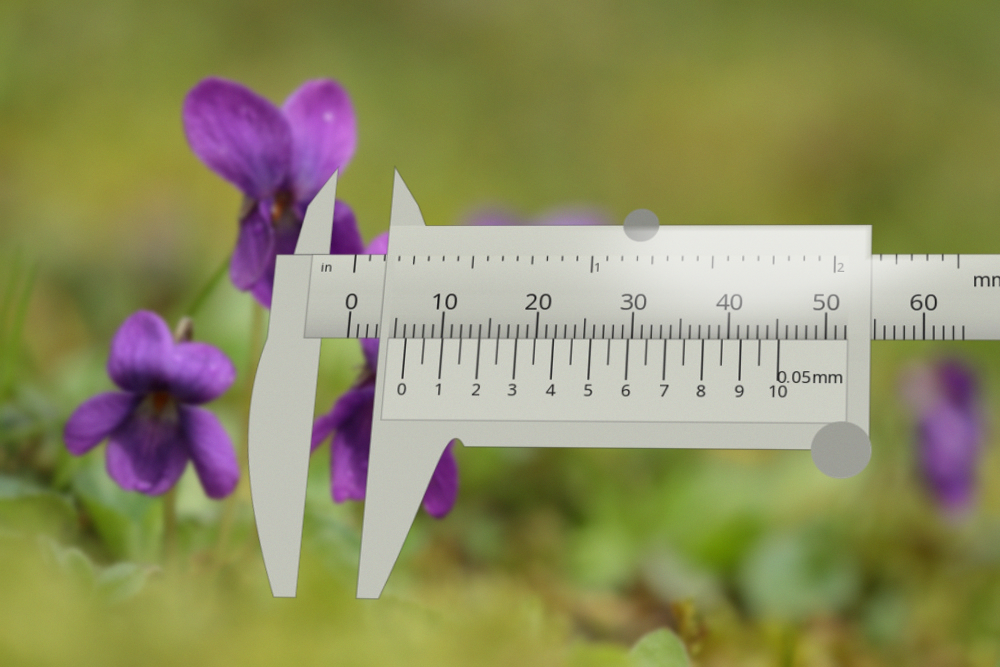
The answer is {"value": 6.2, "unit": "mm"}
